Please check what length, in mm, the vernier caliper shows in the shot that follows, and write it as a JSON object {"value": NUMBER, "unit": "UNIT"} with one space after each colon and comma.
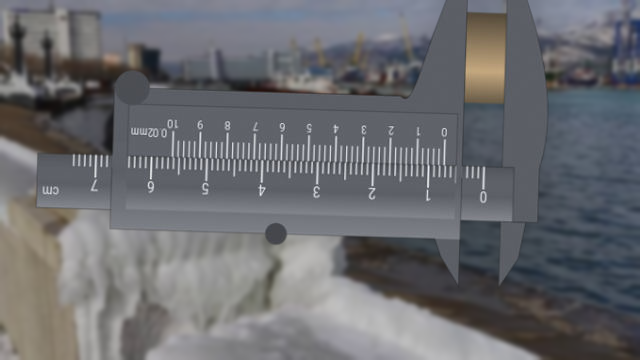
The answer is {"value": 7.2, "unit": "mm"}
